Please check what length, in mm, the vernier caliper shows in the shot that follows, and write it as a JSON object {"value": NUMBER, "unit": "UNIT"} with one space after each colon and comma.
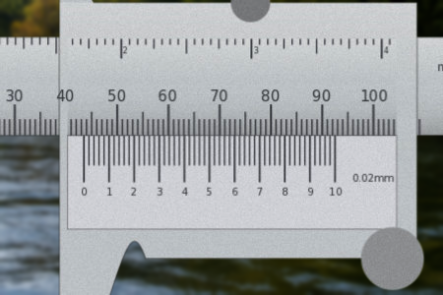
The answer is {"value": 43.5, "unit": "mm"}
